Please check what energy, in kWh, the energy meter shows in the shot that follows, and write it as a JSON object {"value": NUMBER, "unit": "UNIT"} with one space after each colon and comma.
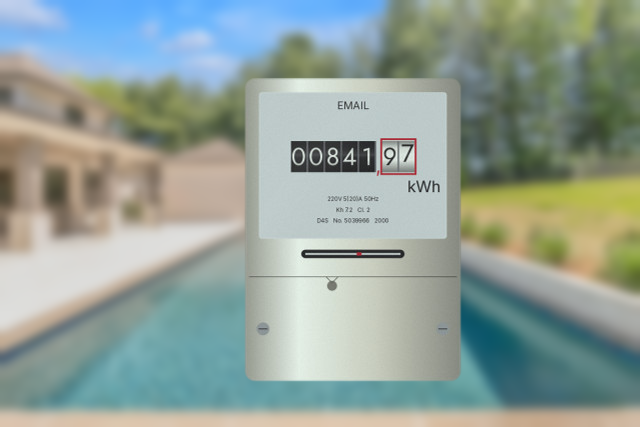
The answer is {"value": 841.97, "unit": "kWh"}
